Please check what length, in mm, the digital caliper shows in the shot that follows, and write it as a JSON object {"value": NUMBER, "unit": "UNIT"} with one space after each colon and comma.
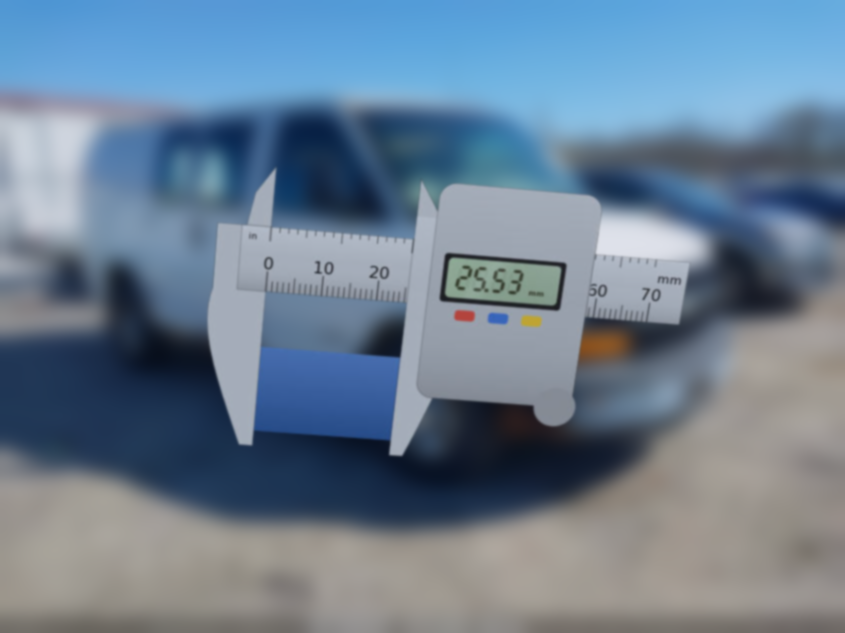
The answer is {"value": 25.53, "unit": "mm"}
